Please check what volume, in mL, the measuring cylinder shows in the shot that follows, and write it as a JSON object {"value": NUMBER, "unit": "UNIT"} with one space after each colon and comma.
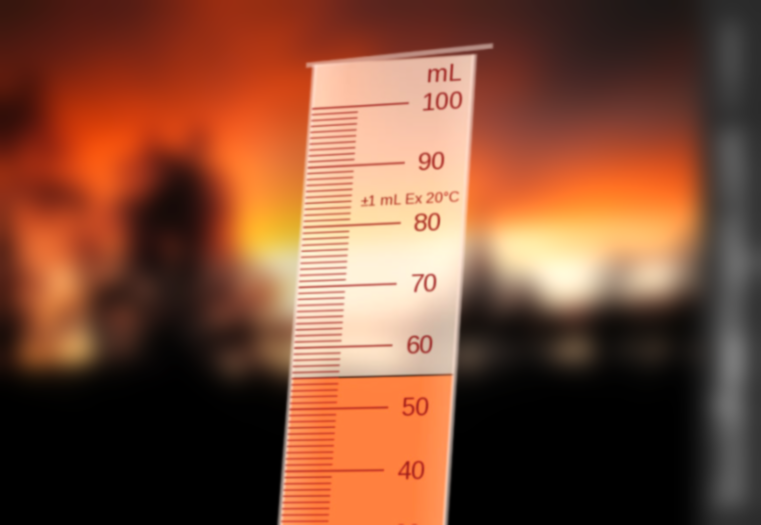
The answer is {"value": 55, "unit": "mL"}
